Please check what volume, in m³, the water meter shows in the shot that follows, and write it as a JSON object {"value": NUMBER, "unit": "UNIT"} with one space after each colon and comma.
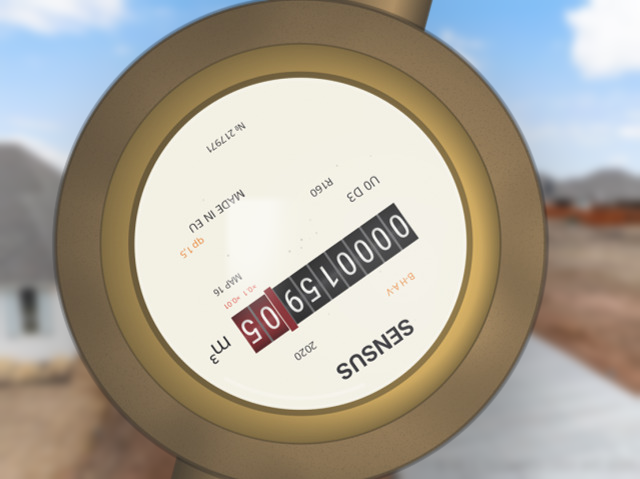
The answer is {"value": 159.05, "unit": "m³"}
